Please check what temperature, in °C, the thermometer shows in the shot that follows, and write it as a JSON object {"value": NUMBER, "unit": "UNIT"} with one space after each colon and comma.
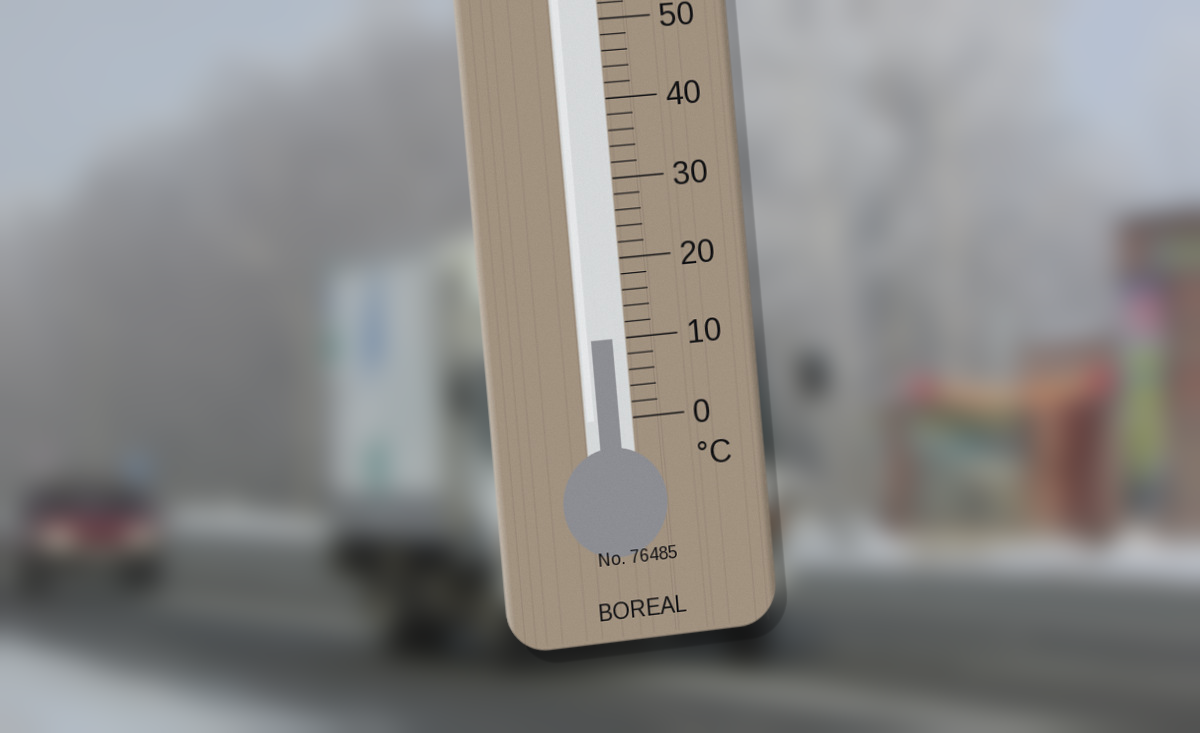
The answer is {"value": 10, "unit": "°C"}
